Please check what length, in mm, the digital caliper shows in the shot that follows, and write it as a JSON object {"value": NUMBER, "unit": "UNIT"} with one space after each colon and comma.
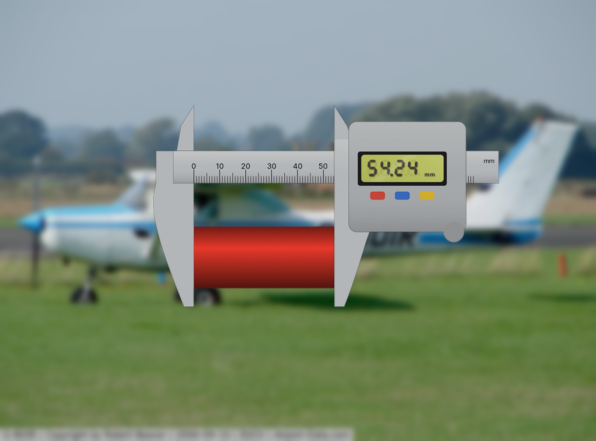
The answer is {"value": 54.24, "unit": "mm"}
